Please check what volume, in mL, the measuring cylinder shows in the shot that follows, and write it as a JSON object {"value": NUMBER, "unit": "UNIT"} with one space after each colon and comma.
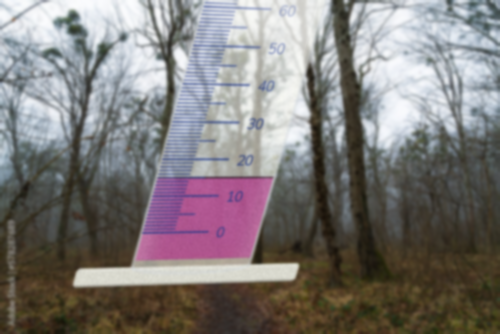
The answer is {"value": 15, "unit": "mL"}
